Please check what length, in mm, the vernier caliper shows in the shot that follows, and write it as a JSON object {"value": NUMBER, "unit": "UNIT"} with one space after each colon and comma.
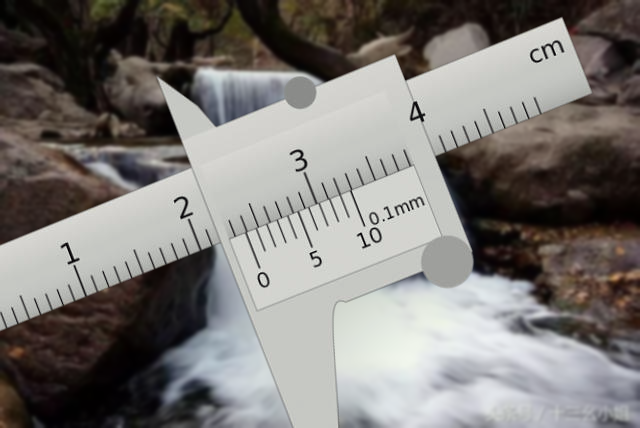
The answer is {"value": 23.9, "unit": "mm"}
